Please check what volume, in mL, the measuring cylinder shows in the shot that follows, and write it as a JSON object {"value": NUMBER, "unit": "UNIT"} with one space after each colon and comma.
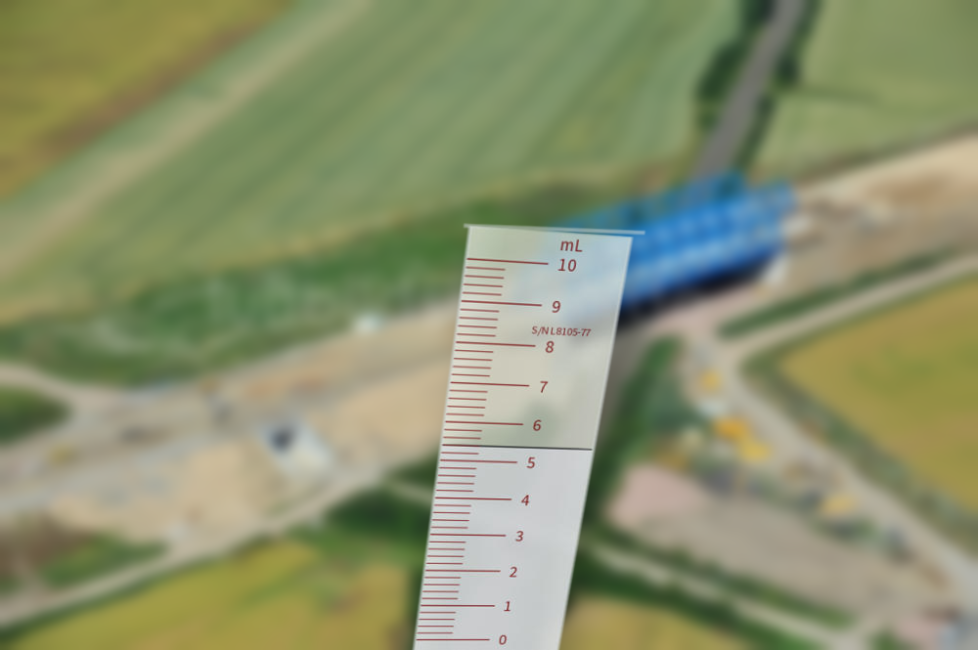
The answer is {"value": 5.4, "unit": "mL"}
